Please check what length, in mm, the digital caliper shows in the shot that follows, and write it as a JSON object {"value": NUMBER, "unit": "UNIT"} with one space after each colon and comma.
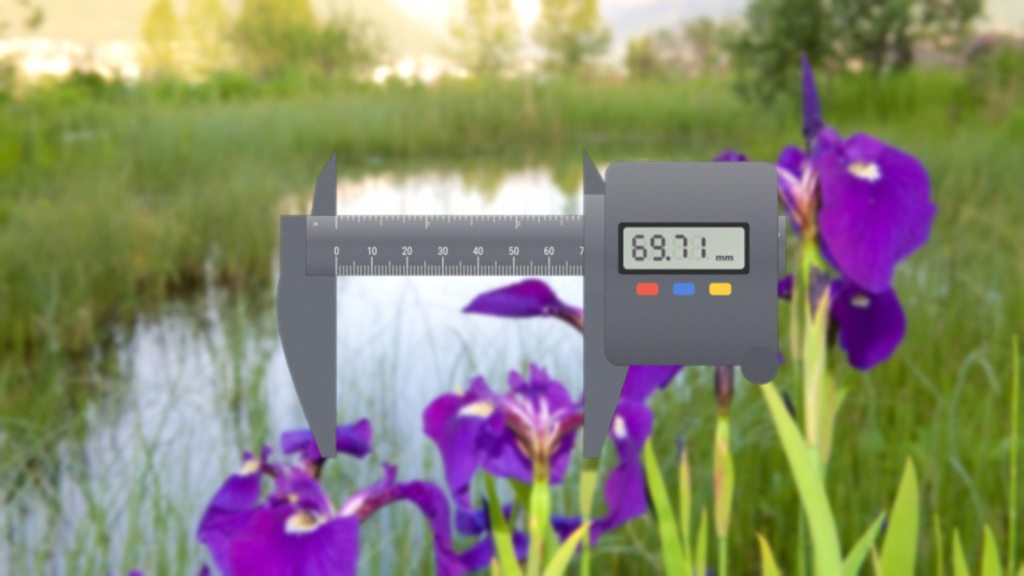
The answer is {"value": 69.71, "unit": "mm"}
